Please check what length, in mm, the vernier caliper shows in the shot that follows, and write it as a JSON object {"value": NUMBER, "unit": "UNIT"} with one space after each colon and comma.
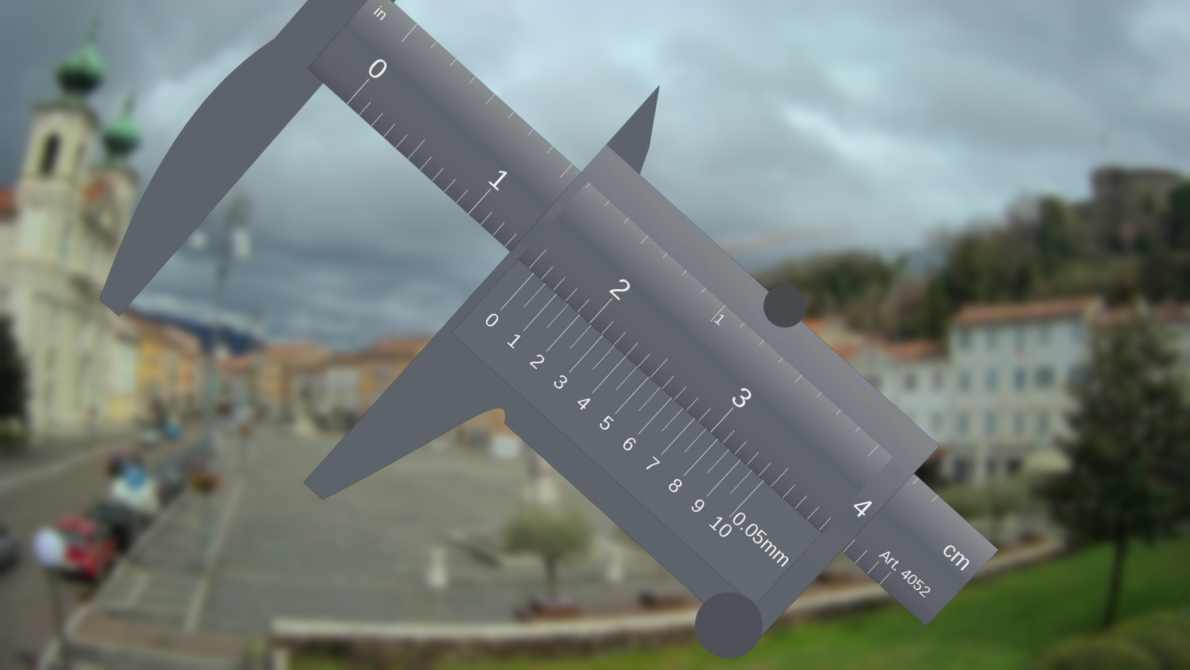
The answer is {"value": 15.4, "unit": "mm"}
